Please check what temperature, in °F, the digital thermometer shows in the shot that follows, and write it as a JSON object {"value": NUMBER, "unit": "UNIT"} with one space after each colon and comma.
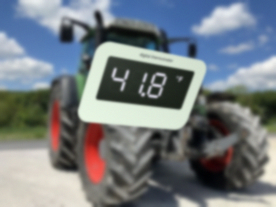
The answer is {"value": 41.8, "unit": "°F"}
